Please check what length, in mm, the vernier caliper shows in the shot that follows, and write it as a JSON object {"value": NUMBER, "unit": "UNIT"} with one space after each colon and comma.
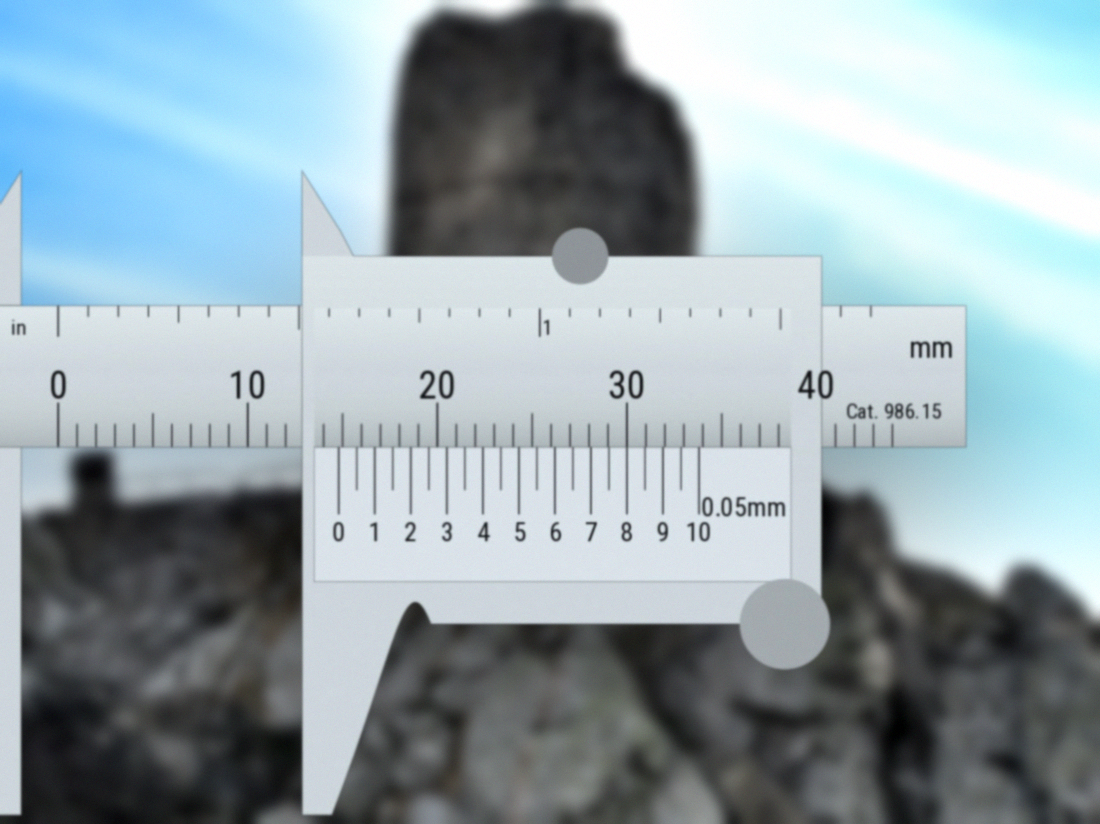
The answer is {"value": 14.8, "unit": "mm"}
